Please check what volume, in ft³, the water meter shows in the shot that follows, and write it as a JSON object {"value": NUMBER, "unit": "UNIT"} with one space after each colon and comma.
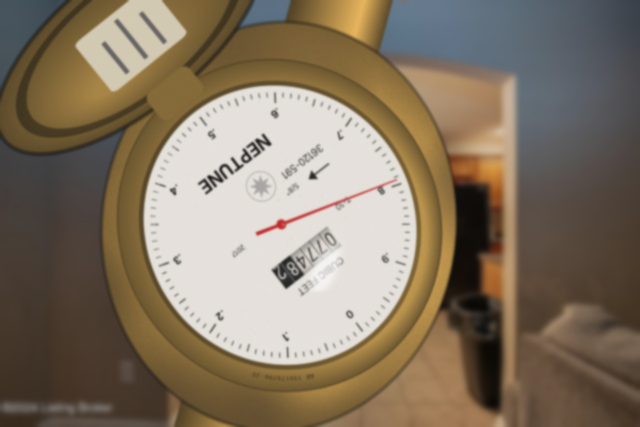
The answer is {"value": 77481.79, "unit": "ft³"}
